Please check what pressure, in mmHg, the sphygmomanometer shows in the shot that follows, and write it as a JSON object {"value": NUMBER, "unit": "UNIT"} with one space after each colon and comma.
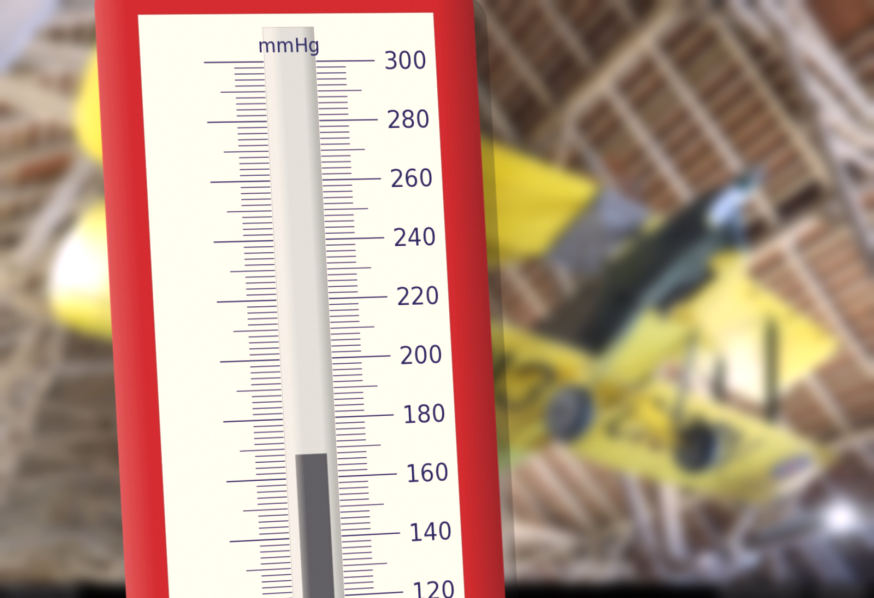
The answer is {"value": 168, "unit": "mmHg"}
